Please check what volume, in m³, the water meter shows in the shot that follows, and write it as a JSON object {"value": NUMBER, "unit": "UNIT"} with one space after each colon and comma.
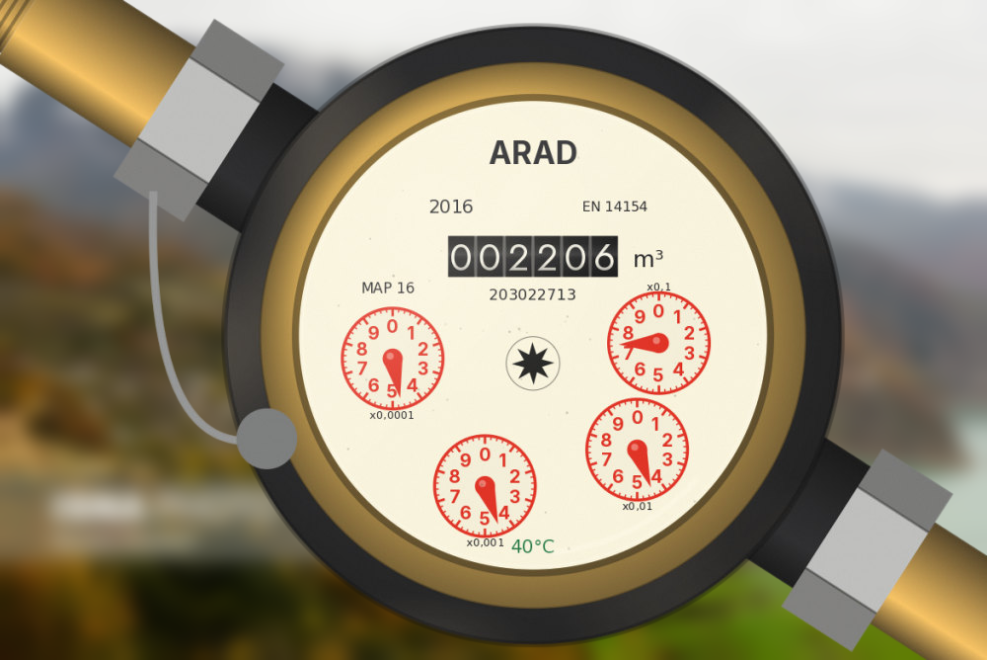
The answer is {"value": 2206.7444, "unit": "m³"}
